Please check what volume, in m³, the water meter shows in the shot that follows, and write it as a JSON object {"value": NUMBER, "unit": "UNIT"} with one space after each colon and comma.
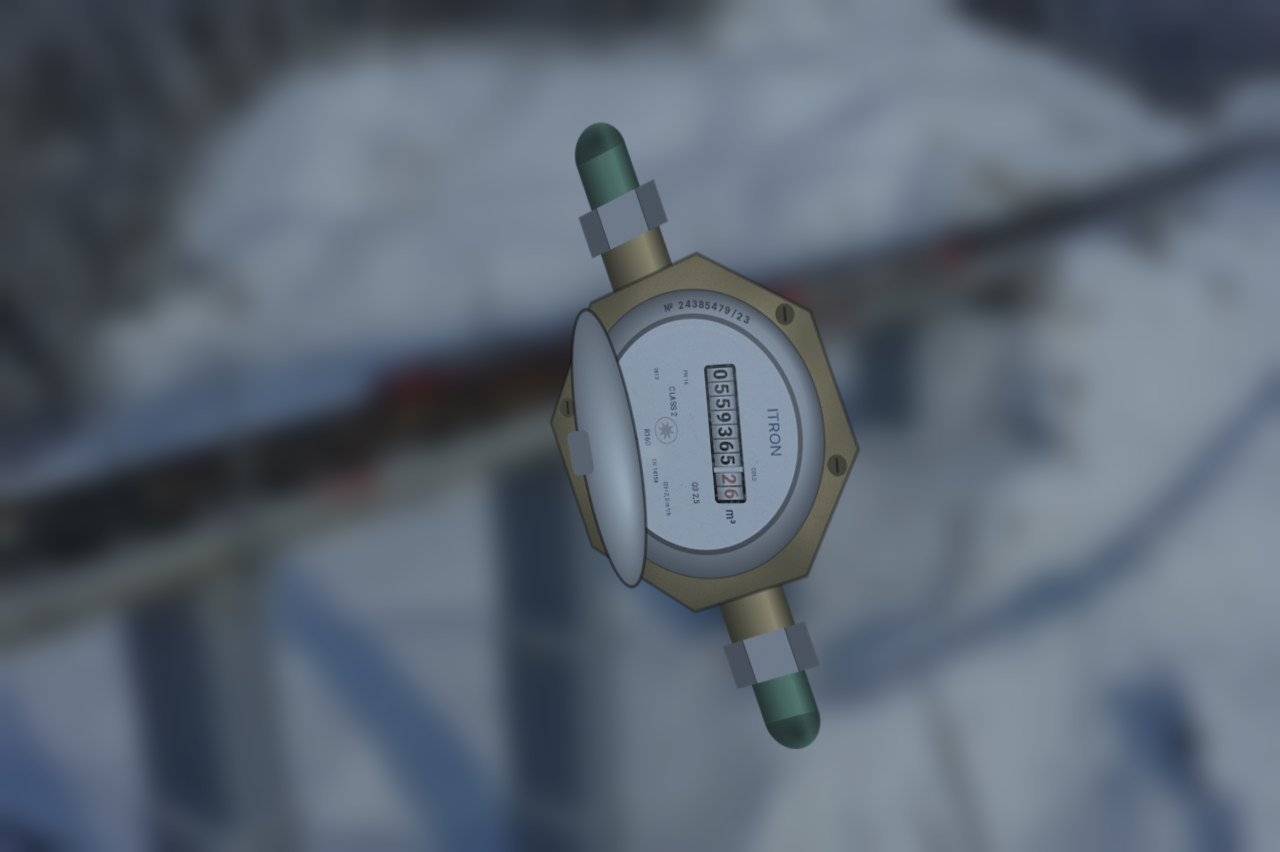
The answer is {"value": 559365.26, "unit": "m³"}
